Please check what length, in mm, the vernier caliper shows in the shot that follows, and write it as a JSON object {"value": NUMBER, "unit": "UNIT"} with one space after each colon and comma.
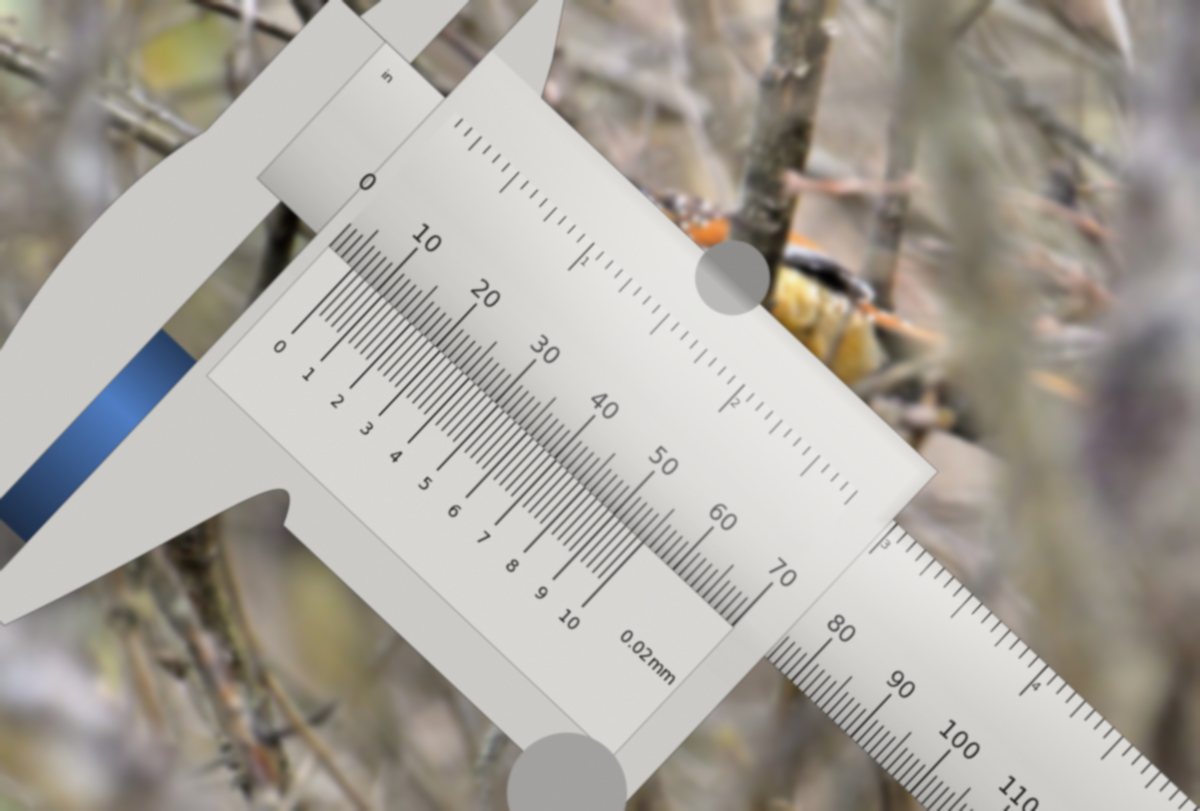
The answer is {"value": 6.0, "unit": "mm"}
